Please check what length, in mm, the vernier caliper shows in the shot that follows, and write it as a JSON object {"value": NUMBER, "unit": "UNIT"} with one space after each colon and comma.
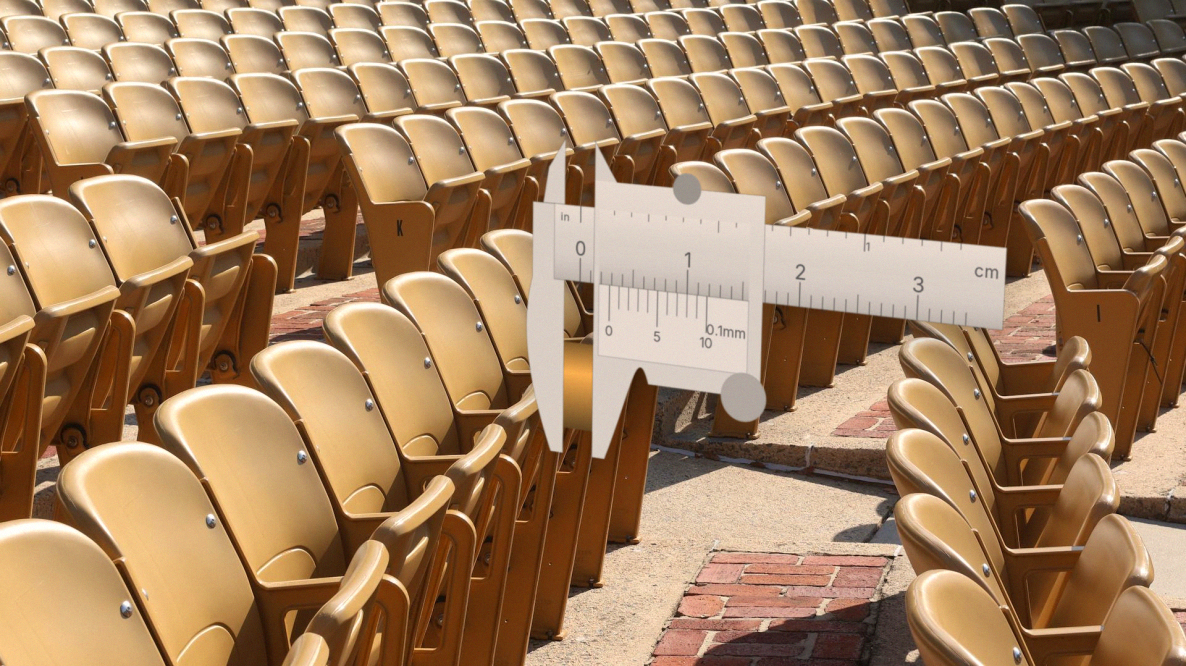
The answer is {"value": 2.8, "unit": "mm"}
